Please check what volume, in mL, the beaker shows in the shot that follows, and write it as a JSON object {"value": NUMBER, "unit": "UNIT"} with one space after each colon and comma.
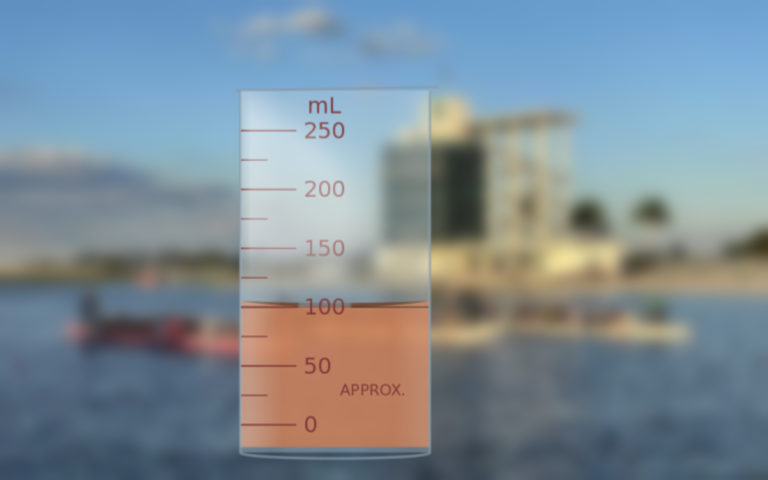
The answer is {"value": 100, "unit": "mL"}
